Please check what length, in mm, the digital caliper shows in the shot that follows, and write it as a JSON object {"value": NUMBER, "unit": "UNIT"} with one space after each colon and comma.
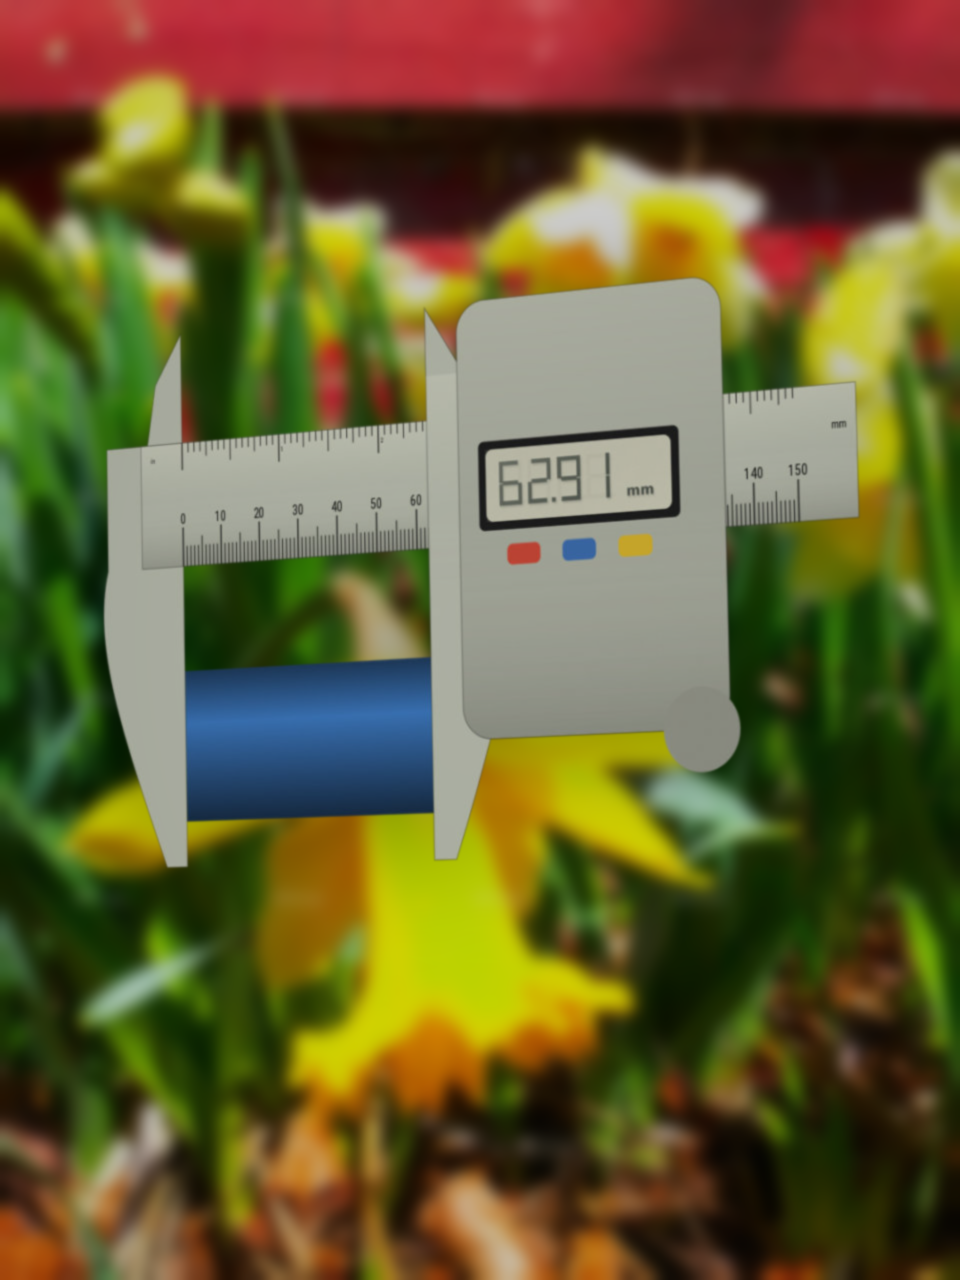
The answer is {"value": 62.91, "unit": "mm"}
